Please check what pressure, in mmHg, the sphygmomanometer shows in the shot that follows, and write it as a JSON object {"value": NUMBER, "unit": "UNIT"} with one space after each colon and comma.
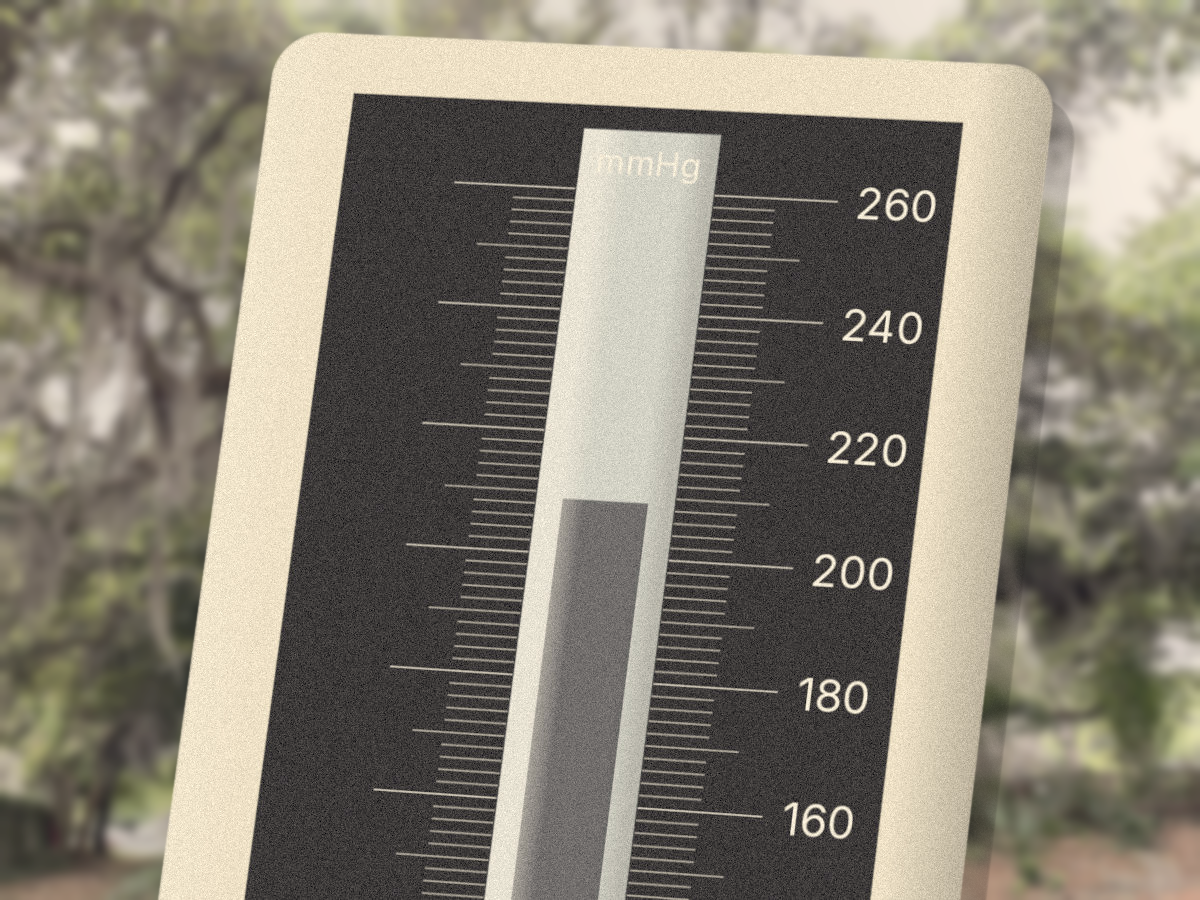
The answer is {"value": 209, "unit": "mmHg"}
